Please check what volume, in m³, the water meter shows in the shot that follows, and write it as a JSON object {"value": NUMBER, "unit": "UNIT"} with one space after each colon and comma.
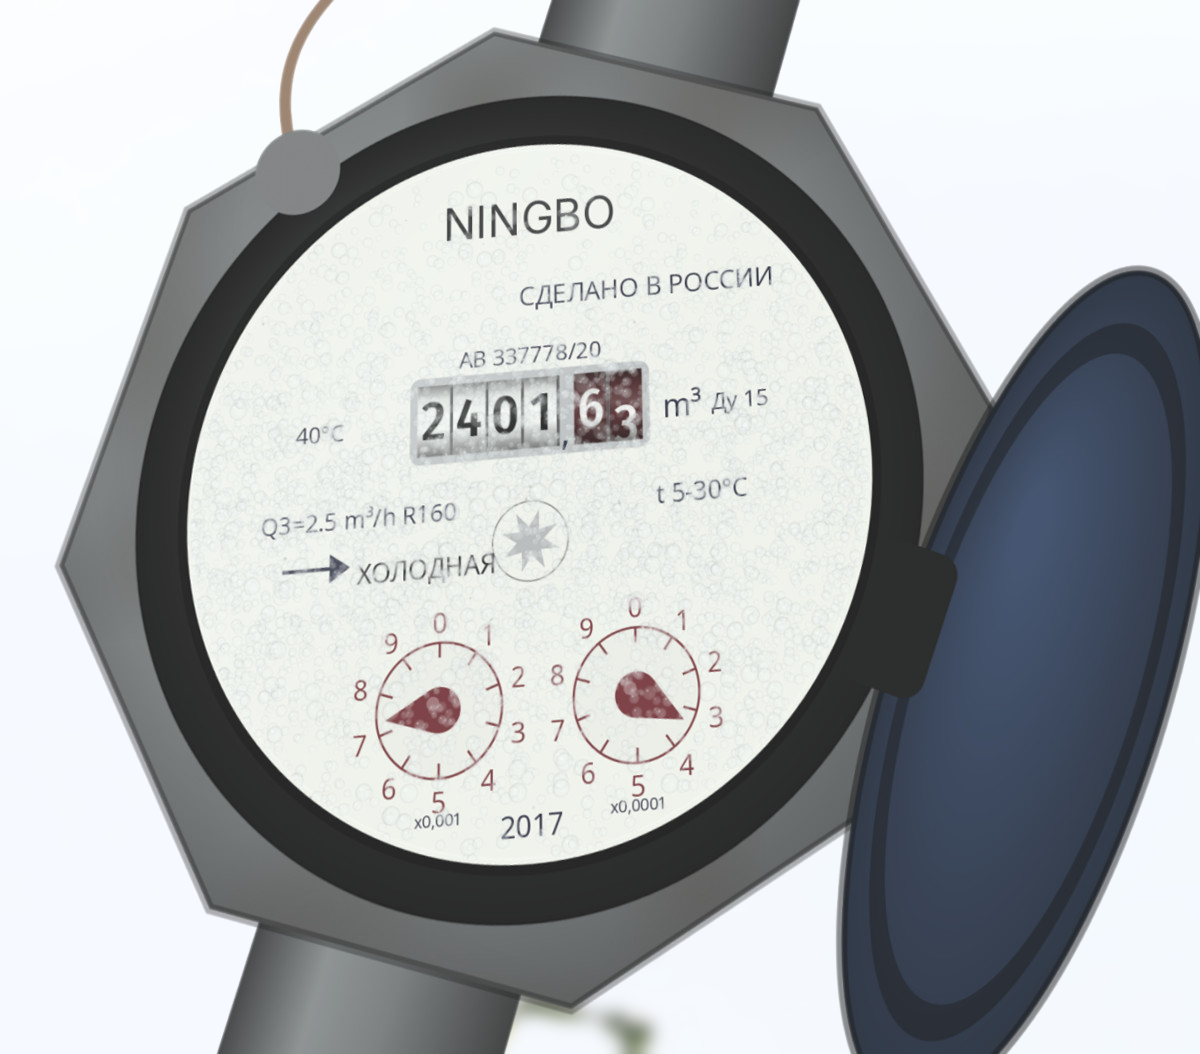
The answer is {"value": 2401.6273, "unit": "m³"}
